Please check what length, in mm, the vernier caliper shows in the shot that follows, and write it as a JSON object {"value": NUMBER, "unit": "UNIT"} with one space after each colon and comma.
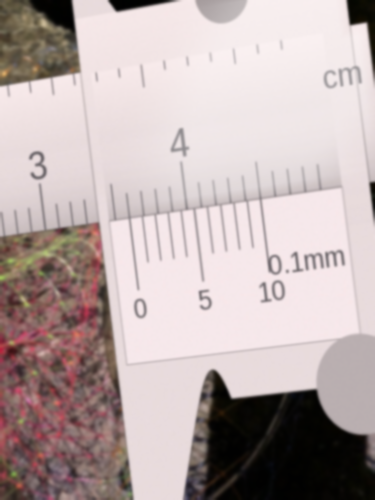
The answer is {"value": 36.0, "unit": "mm"}
